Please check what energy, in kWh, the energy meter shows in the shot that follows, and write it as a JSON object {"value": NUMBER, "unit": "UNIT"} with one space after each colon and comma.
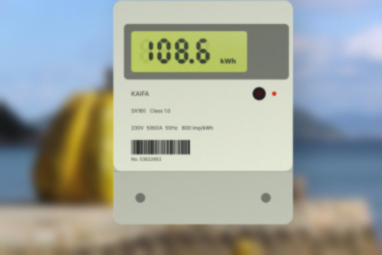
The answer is {"value": 108.6, "unit": "kWh"}
